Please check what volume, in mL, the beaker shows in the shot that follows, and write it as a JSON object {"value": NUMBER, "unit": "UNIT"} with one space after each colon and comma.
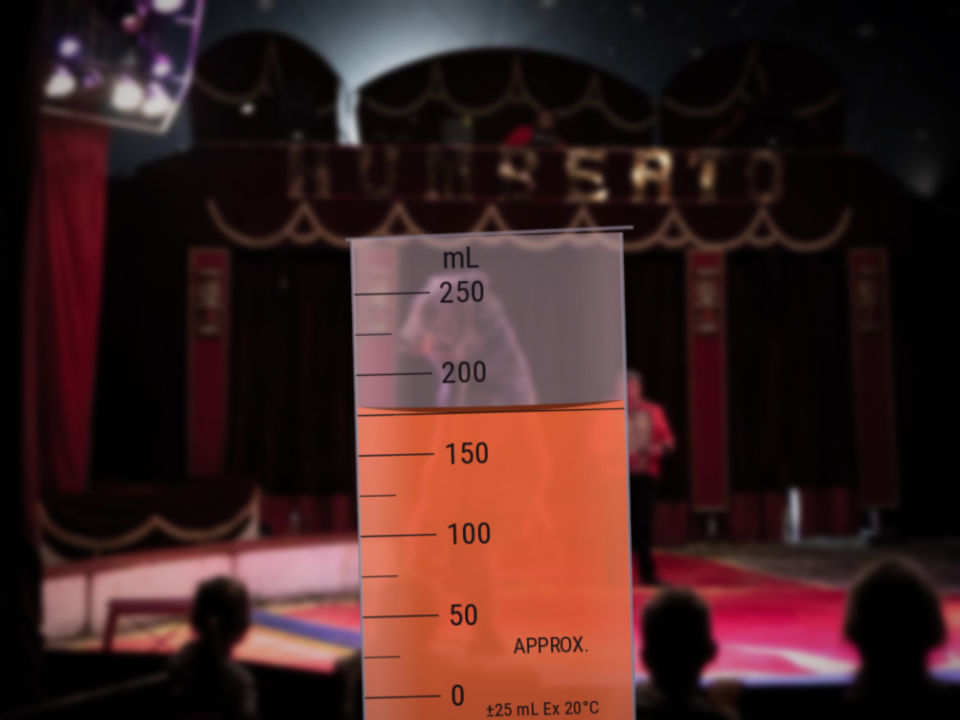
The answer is {"value": 175, "unit": "mL"}
